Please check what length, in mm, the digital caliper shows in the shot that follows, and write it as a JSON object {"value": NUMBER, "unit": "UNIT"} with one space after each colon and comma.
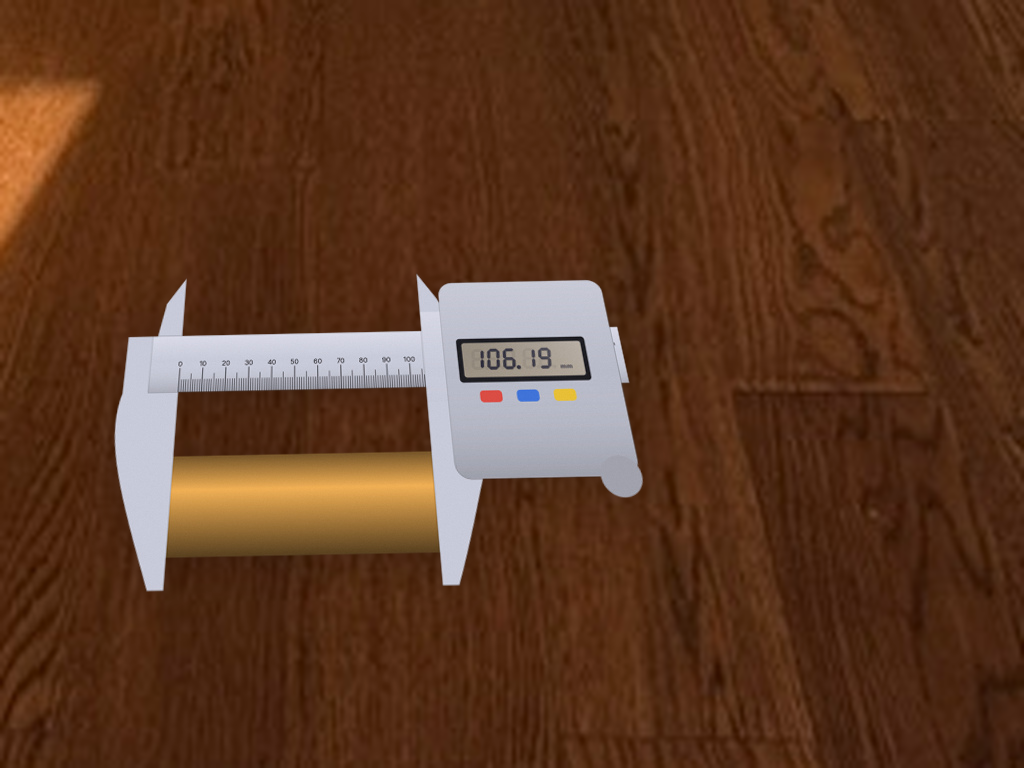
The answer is {"value": 106.19, "unit": "mm"}
